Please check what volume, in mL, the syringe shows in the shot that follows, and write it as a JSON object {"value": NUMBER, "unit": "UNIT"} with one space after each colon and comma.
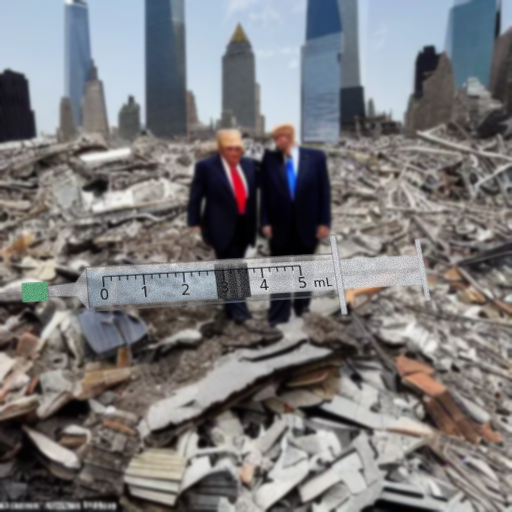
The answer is {"value": 2.8, "unit": "mL"}
